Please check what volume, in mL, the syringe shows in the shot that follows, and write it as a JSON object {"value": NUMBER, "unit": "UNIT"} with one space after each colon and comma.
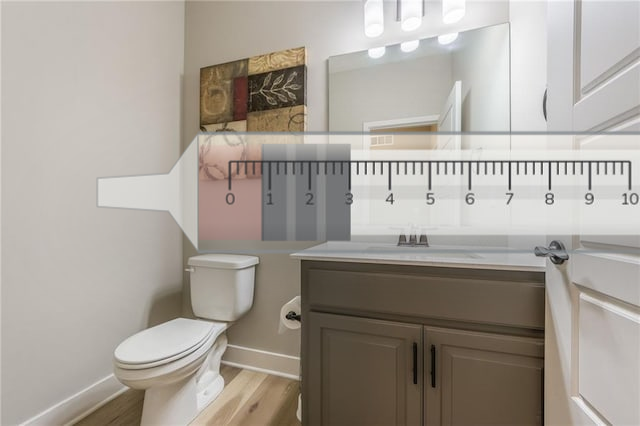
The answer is {"value": 0.8, "unit": "mL"}
